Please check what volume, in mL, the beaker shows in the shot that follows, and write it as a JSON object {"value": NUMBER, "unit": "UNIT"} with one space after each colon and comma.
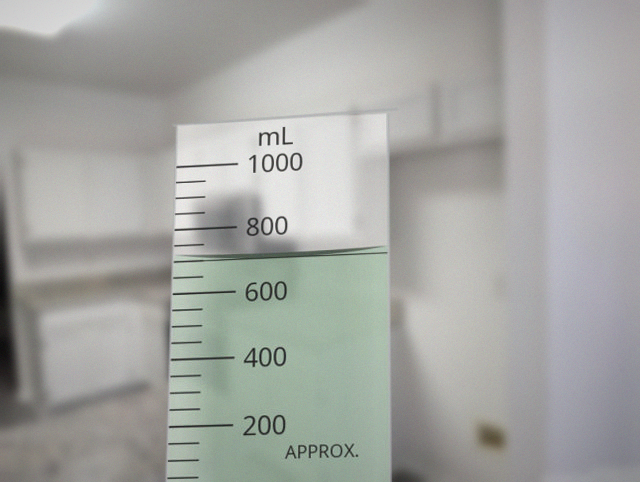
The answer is {"value": 700, "unit": "mL"}
